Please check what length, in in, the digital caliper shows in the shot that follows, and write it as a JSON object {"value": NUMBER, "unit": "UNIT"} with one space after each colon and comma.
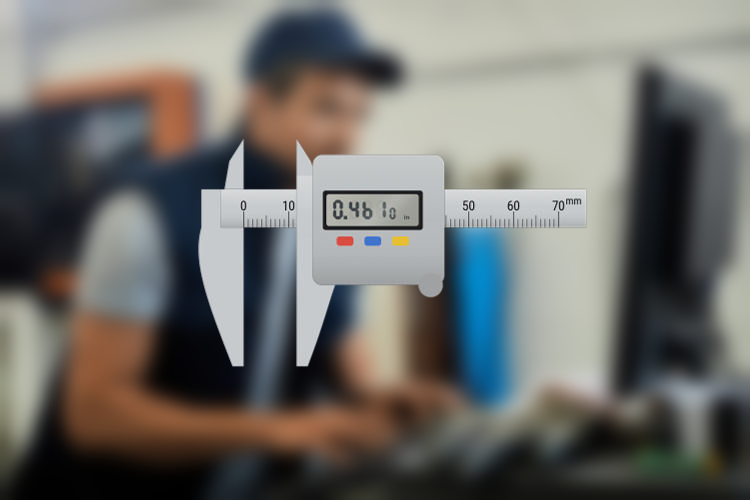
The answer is {"value": 0.4610, "unit": "in"}
